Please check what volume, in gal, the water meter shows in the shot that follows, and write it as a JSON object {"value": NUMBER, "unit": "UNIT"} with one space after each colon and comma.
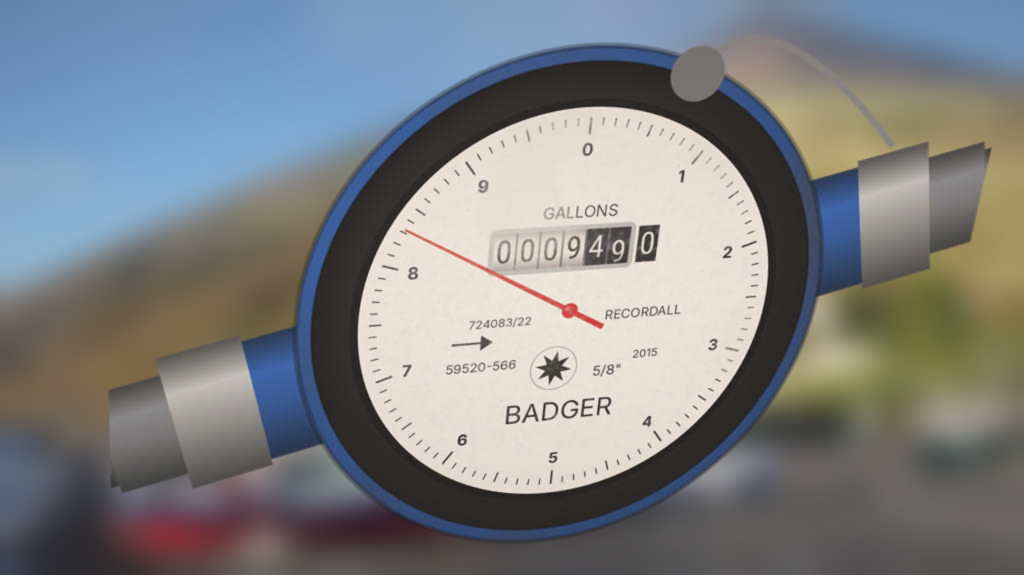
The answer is {"value": 9488.3, "unit": "gal"}
